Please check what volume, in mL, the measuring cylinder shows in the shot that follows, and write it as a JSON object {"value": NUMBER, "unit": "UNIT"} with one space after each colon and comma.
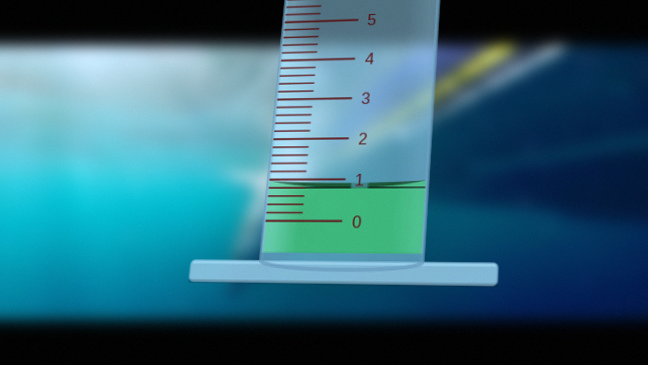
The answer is {"value": 0.8, "unit": "mL"}
